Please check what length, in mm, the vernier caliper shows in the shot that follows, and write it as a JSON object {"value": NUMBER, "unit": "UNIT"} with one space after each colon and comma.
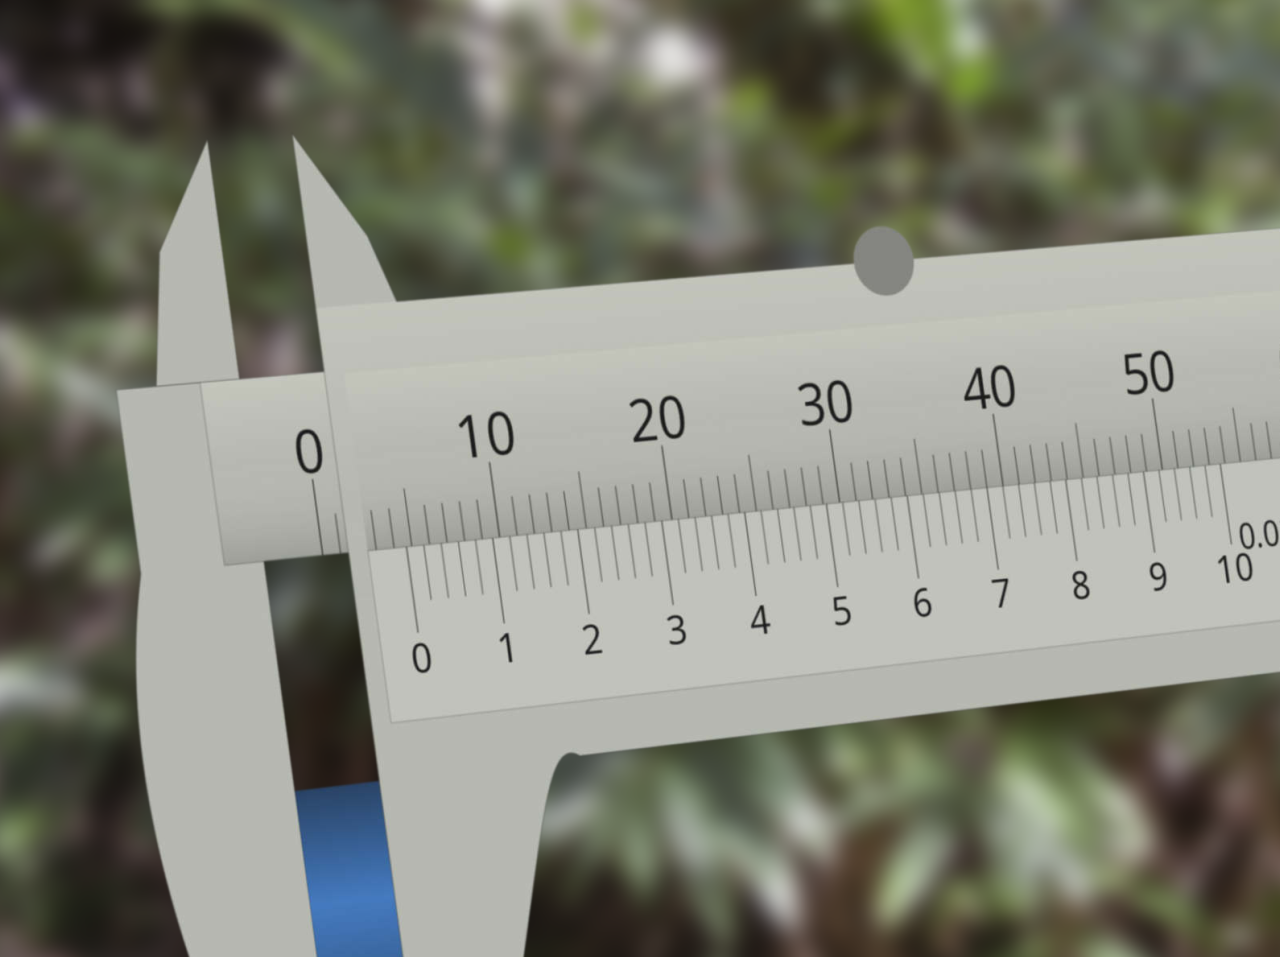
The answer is {"value": 4.7, "unit": "mm"}
